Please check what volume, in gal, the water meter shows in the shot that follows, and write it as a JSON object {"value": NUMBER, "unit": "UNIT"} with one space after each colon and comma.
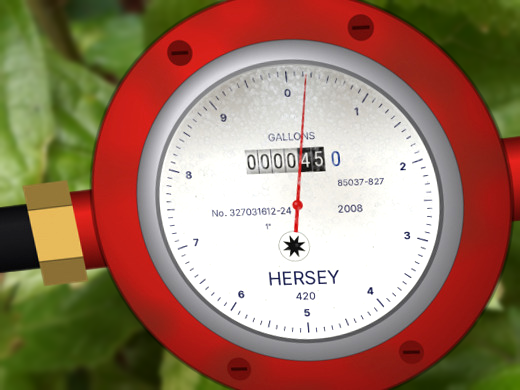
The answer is {"value": 450.2, "unit": "gal"}
